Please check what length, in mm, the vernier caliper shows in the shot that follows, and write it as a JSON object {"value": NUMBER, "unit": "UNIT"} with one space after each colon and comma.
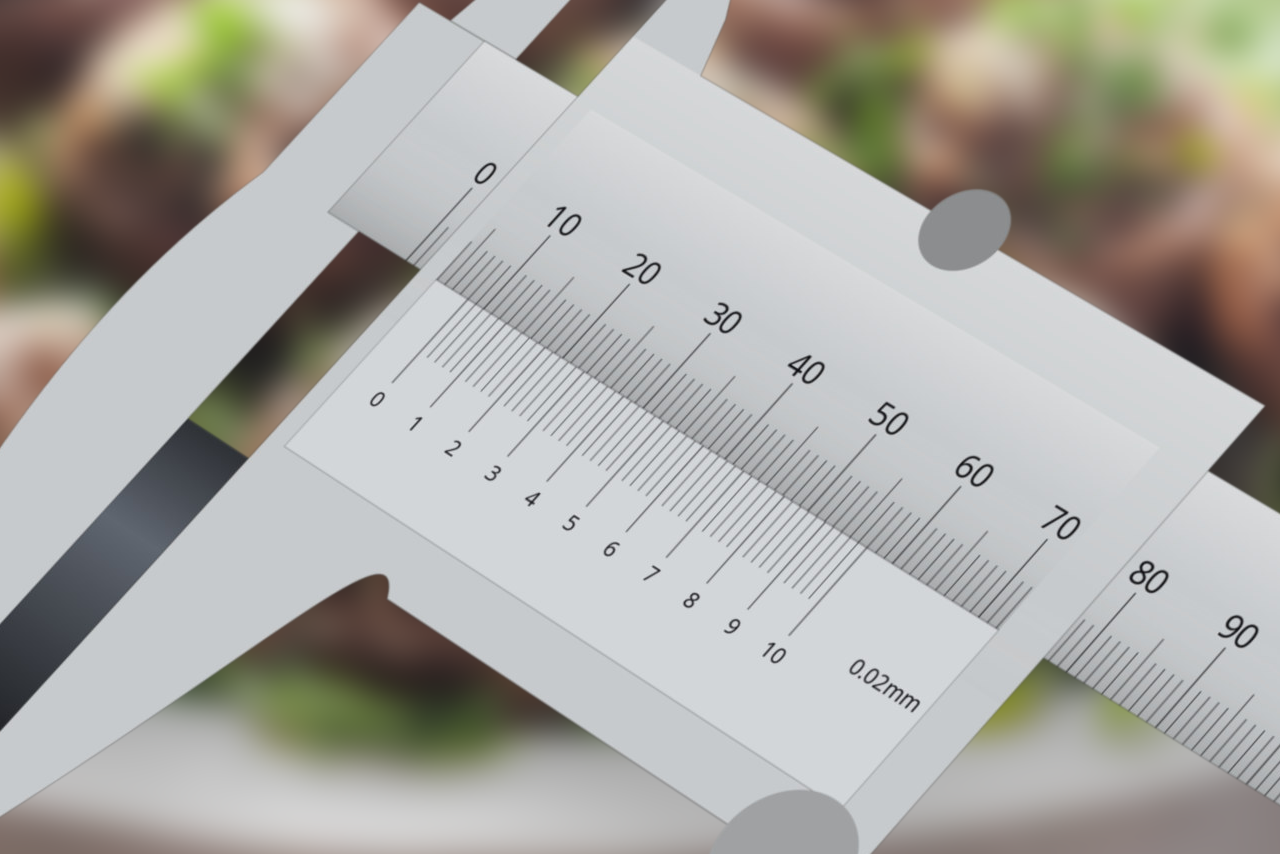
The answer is {"value": 8.0, "unit": "mm"}
